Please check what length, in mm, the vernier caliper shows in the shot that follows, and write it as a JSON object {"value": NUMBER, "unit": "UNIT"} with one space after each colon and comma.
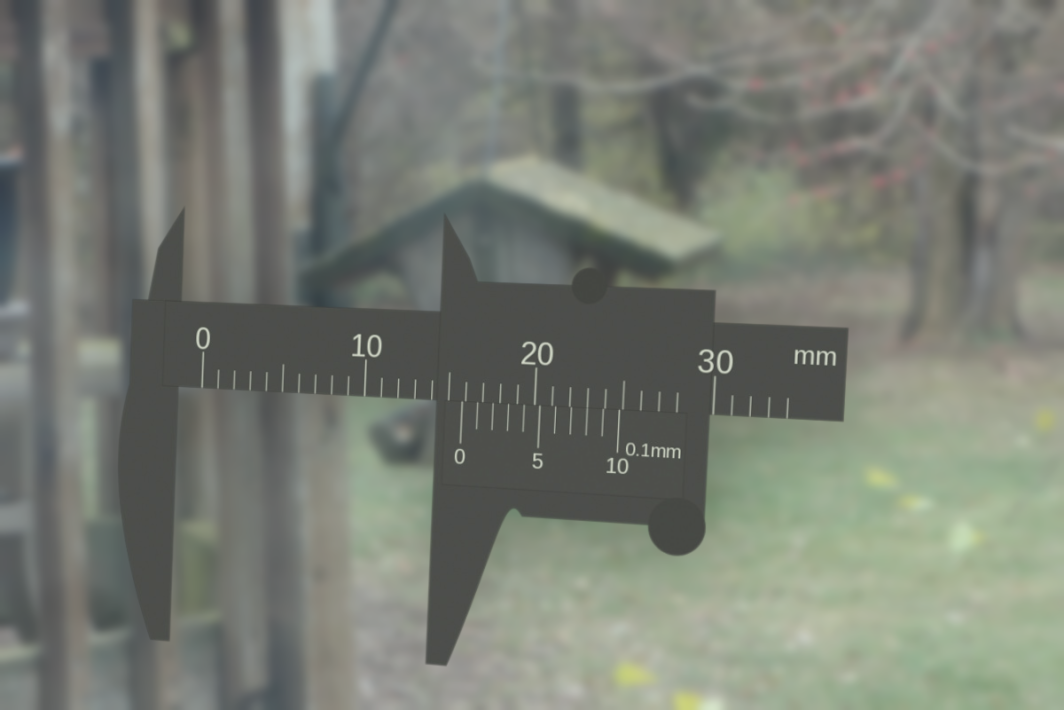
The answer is {"value": 15.8, "unit": "mm"}
